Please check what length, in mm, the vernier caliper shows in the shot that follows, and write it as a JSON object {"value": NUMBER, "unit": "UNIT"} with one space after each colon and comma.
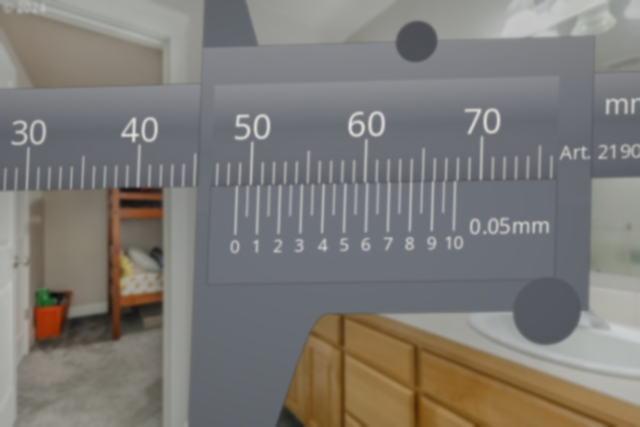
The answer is {"value": 48.8, "unit": "mm"}
